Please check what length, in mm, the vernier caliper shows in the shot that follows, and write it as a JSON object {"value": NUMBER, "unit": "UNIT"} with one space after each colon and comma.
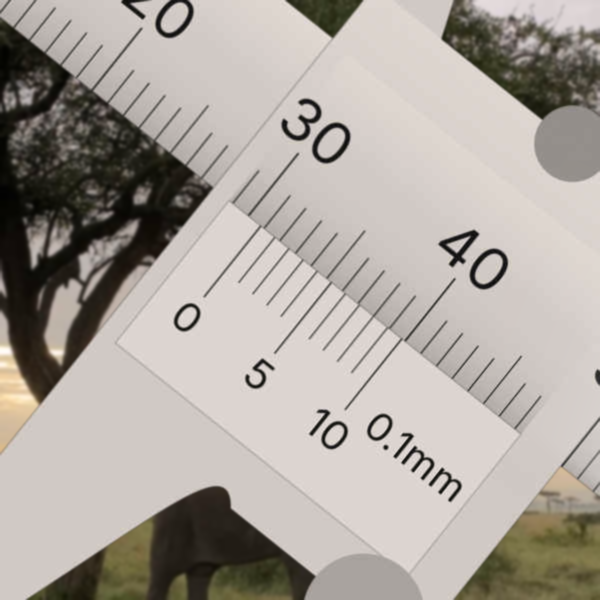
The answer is {"value": 30.8, "unit": "mm"}
